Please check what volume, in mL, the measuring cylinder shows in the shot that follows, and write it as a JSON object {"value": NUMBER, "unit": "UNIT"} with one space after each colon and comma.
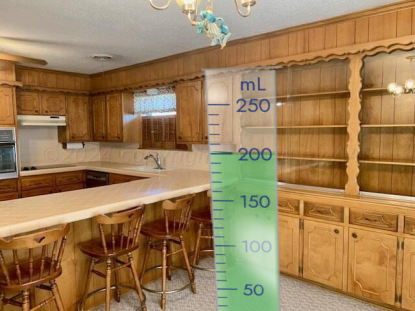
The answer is {"value": 200, "unit": "mL"}
